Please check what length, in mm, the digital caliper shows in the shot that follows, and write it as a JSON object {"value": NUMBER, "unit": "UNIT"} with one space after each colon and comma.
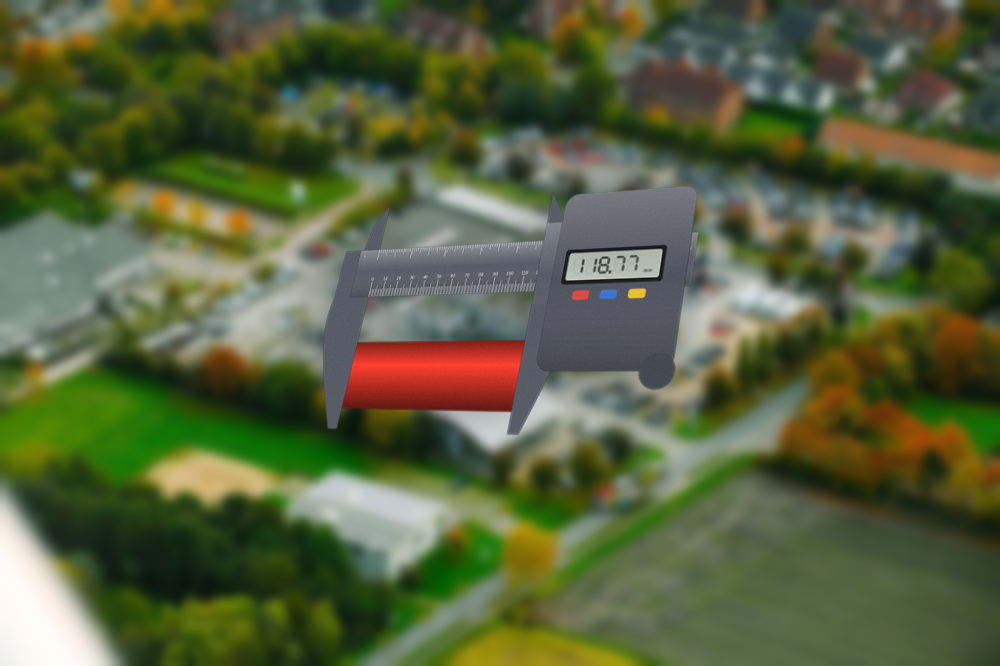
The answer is {"value": 118.77, "unit": "mm"}
